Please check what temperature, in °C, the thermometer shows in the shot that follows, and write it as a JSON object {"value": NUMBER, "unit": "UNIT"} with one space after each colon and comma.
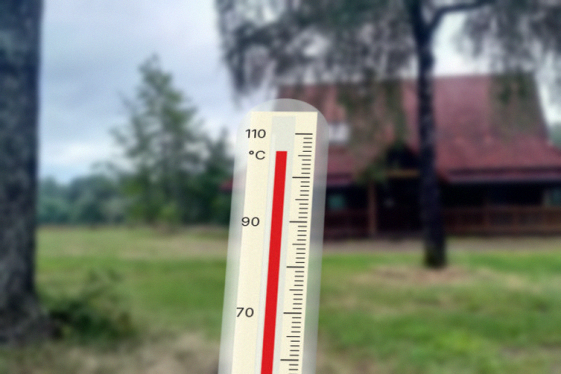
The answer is {"value": 106, "unit": "°C"}
